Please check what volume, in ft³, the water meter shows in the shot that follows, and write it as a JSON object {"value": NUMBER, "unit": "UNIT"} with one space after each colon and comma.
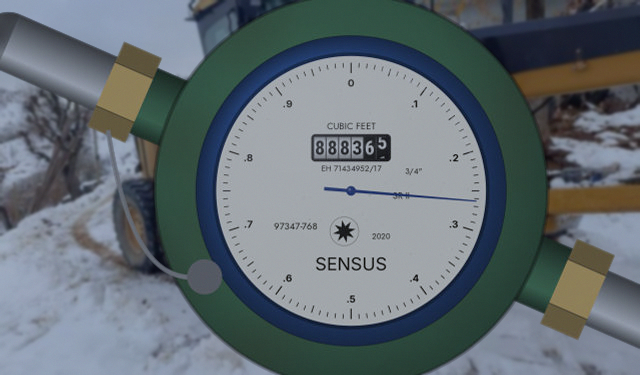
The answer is {"value": 888365.26, "unit": "ft³"}
